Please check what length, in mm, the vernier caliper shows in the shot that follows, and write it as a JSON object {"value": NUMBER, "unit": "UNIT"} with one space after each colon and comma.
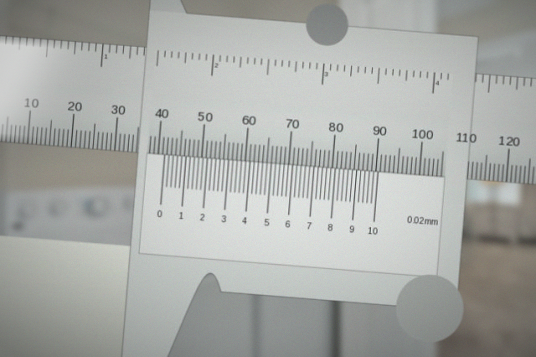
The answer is {"value": 41.5, "unit": "mm"}
